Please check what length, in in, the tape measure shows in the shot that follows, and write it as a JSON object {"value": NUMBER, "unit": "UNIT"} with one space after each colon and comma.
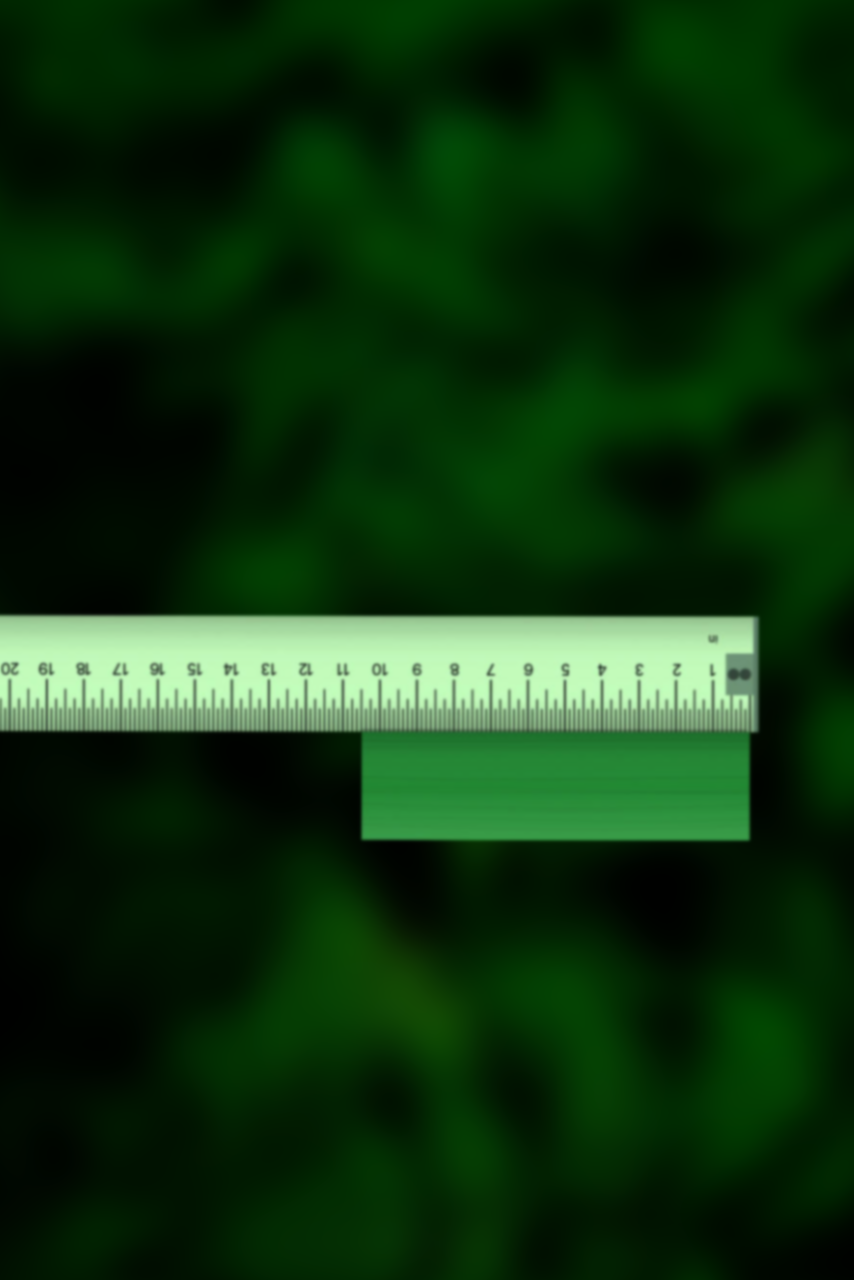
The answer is {"value": 10.5, "unit": "in"}
